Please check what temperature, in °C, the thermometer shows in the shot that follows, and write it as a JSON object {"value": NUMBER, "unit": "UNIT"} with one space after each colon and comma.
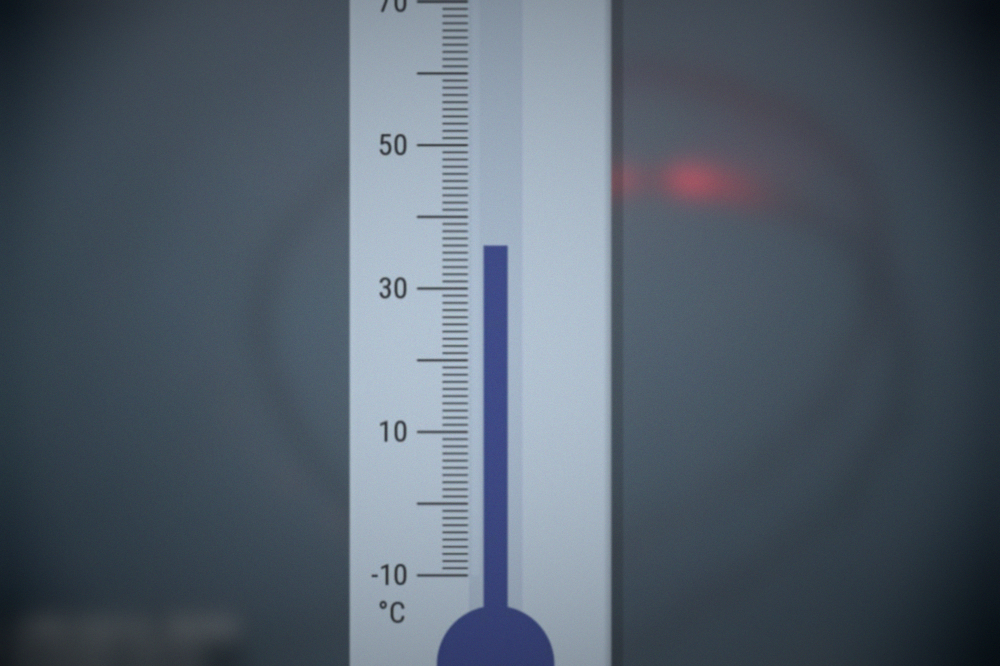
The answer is {"value": 36, "unit": "°C"}
